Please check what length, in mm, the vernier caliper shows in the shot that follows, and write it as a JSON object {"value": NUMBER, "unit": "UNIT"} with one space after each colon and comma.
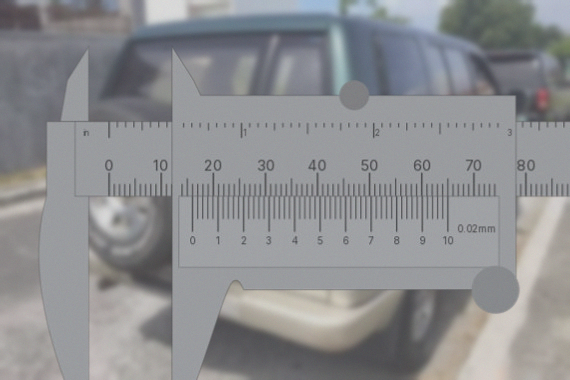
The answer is {"value": 16.0, "unit": "mm"}
